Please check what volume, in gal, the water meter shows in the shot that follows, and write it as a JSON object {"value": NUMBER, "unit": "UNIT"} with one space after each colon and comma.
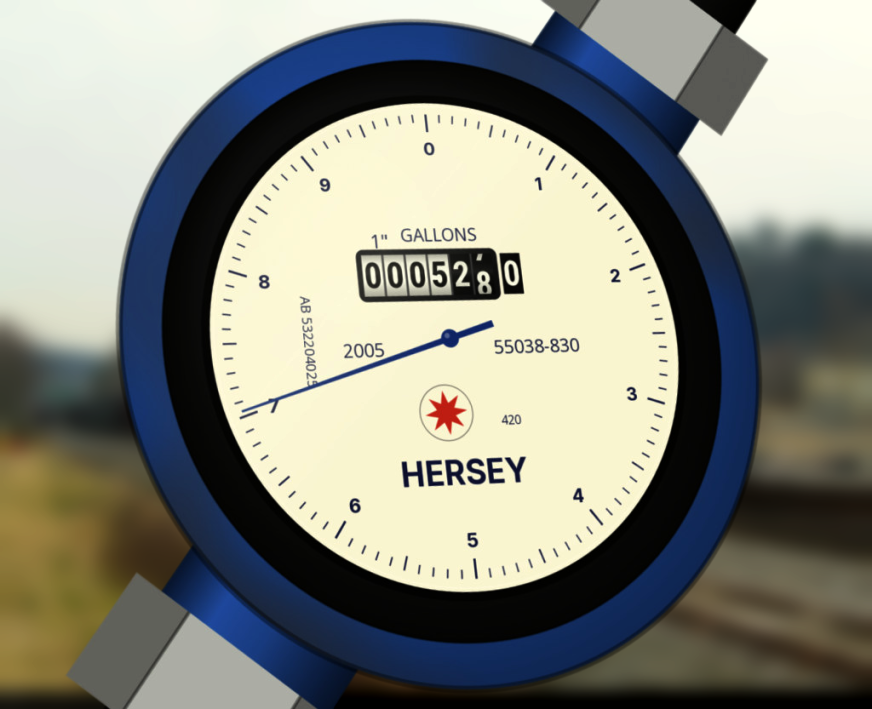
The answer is {"value": 5277.0, "unit": "gal"}
